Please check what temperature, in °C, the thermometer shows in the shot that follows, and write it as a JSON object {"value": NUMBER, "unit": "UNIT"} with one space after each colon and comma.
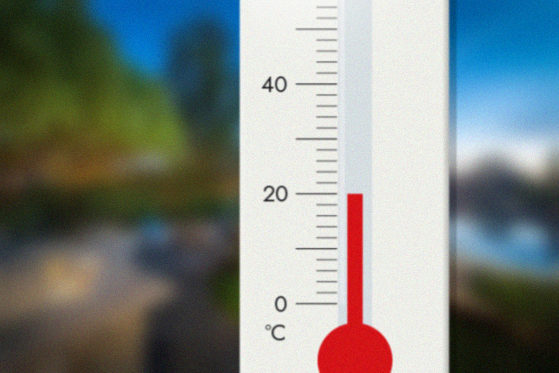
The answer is {"value": 20, "unit": "°C"}
